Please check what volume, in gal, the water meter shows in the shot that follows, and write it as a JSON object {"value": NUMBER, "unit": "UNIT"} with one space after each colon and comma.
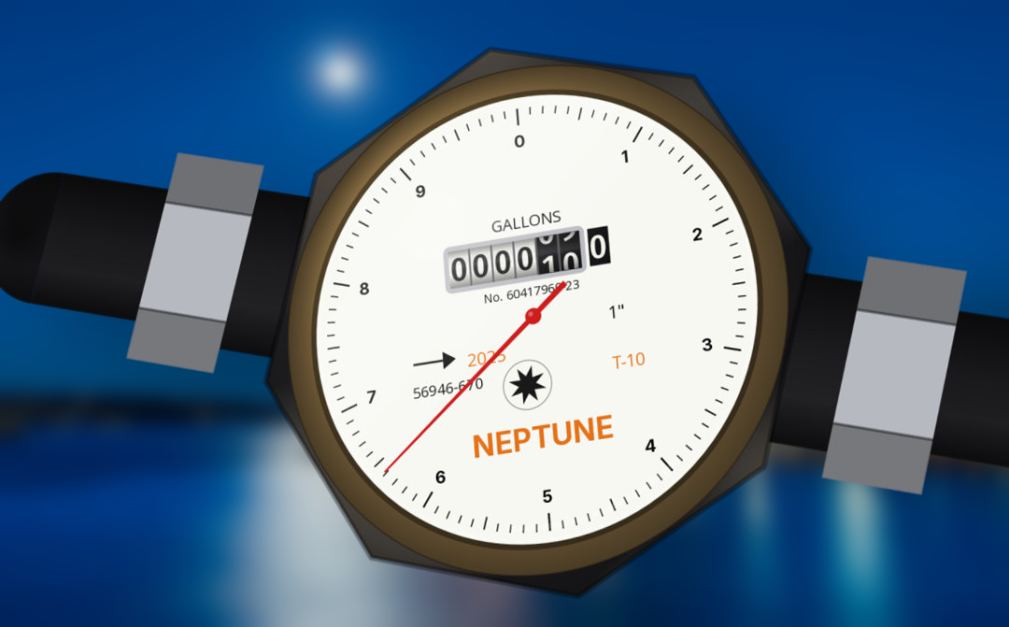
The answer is {"value": 96.4, "unit": "gal"}
